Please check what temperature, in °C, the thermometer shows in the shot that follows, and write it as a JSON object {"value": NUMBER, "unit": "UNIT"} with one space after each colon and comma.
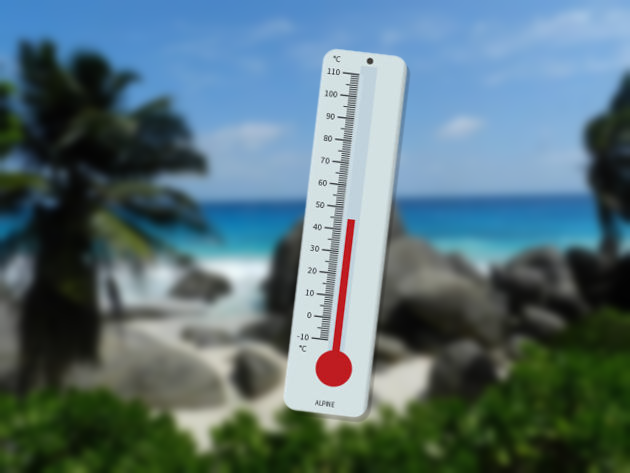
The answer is {"value": 45, "unit": "°C"}
